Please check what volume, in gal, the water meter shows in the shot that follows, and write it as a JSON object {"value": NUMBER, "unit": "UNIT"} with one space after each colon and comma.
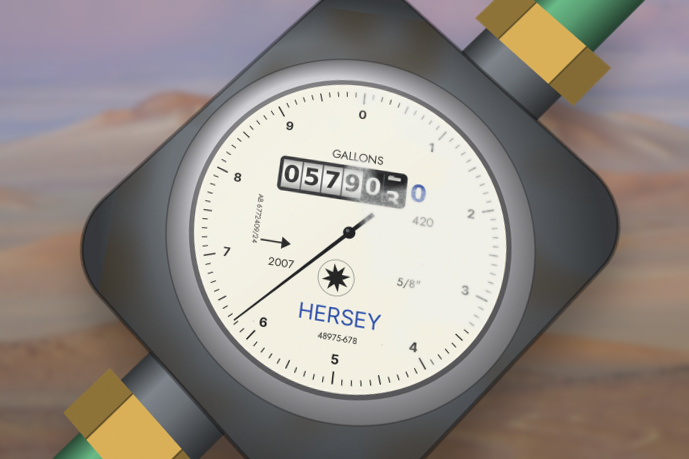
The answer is {"value": 579026.2, "unit": "gal"}
